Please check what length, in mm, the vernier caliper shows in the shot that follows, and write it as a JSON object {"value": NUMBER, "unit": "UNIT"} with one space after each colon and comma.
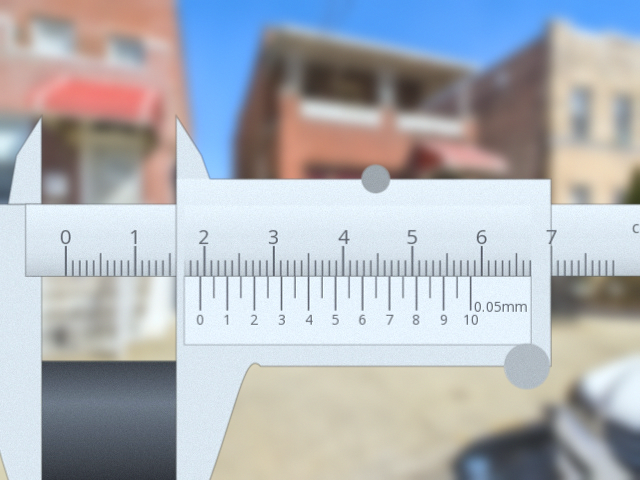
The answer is {"value": 19.4, "unit": "mm"}
